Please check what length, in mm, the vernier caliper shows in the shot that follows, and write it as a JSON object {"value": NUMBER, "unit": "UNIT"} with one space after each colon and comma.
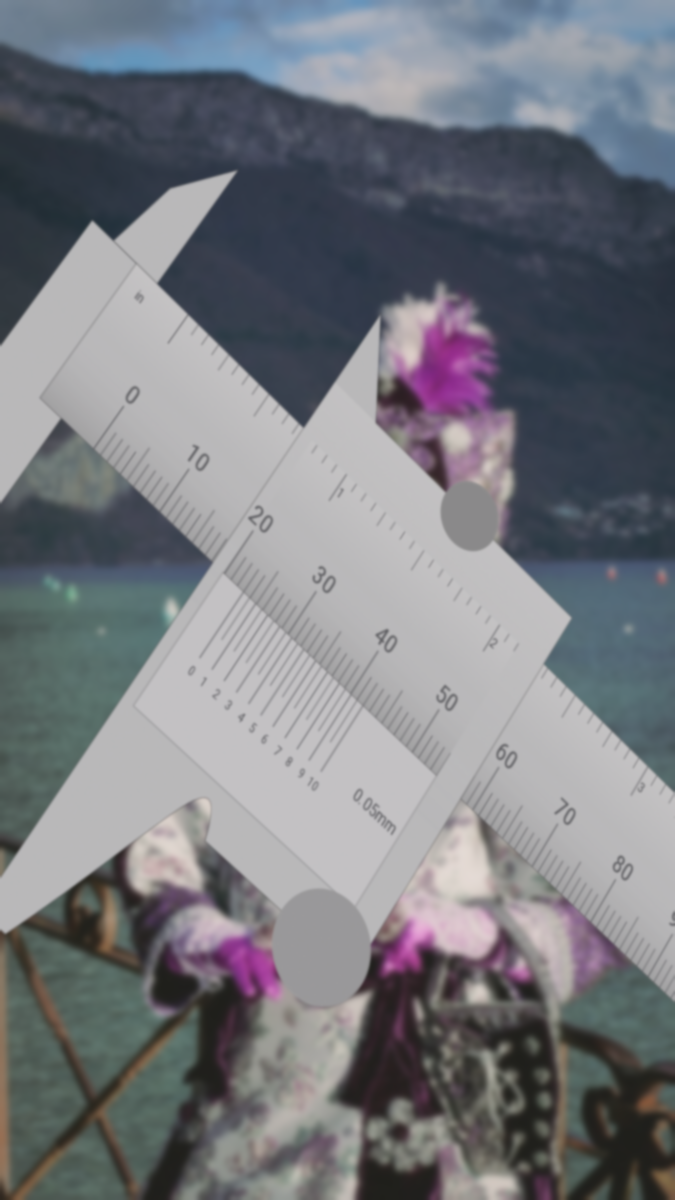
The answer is {"value": 23.0, "unit": "mm"}
